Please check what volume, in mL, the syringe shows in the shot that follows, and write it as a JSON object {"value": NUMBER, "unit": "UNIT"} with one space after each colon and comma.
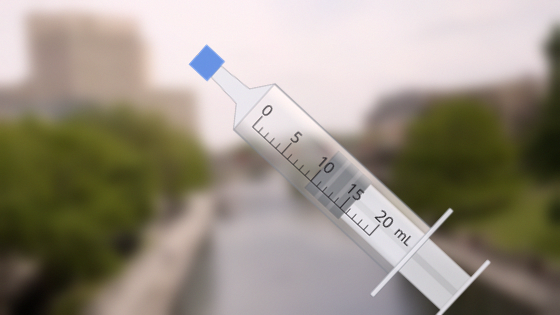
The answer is {"value": 10, "unit": "mL"}
